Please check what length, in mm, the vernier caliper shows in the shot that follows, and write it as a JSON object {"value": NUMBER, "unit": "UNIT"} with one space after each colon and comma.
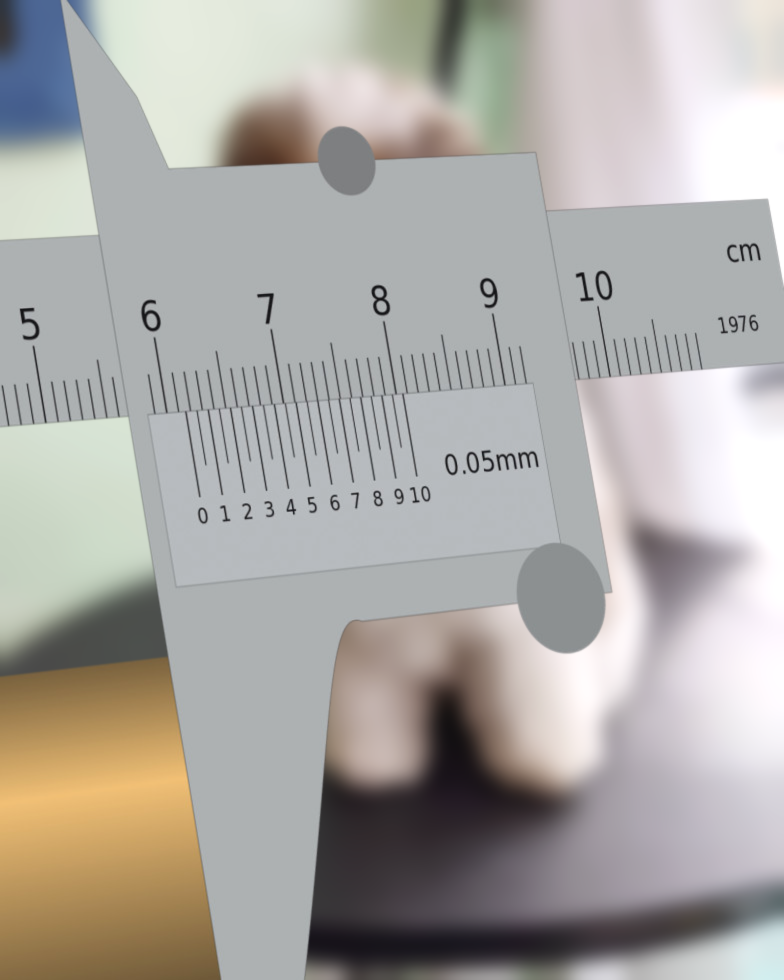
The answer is {"value": 61.6, "unit": "mm"}
